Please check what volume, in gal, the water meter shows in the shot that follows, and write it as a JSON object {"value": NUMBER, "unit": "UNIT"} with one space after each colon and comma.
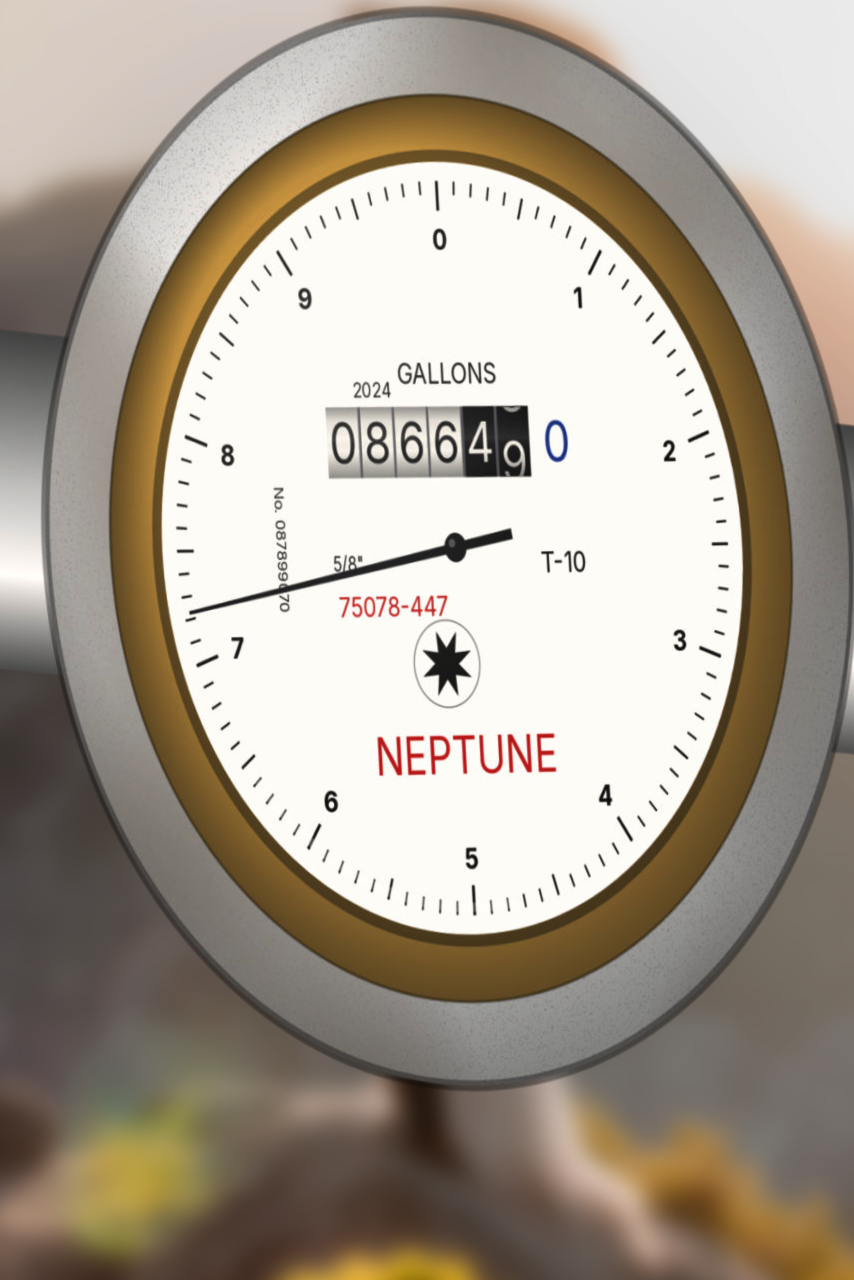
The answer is {"value": 866487.2, "unit": "gal"}
